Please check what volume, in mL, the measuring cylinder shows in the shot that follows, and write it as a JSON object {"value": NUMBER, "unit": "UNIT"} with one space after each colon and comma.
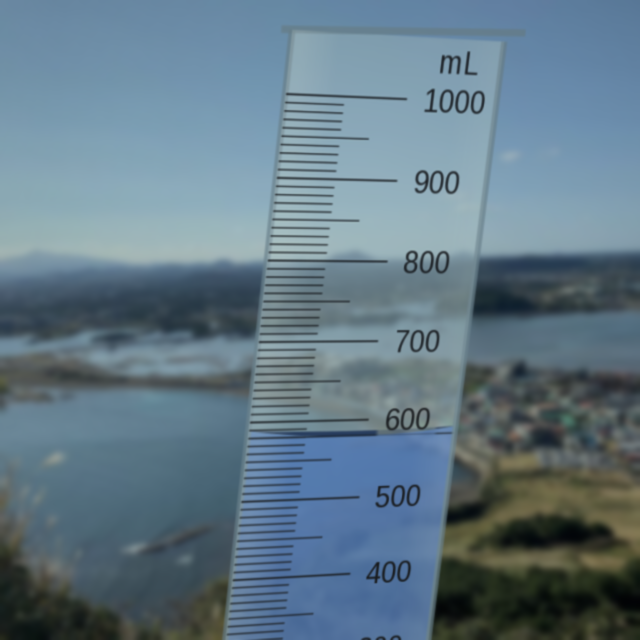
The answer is {"value": 580, "unit": "mL"}
